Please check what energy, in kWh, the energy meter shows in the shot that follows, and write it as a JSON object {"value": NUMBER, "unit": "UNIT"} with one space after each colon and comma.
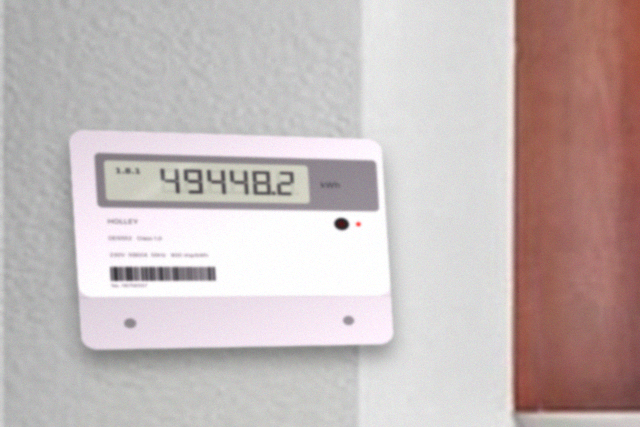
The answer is {"value": 49448.2, "unit": "kWh"}
